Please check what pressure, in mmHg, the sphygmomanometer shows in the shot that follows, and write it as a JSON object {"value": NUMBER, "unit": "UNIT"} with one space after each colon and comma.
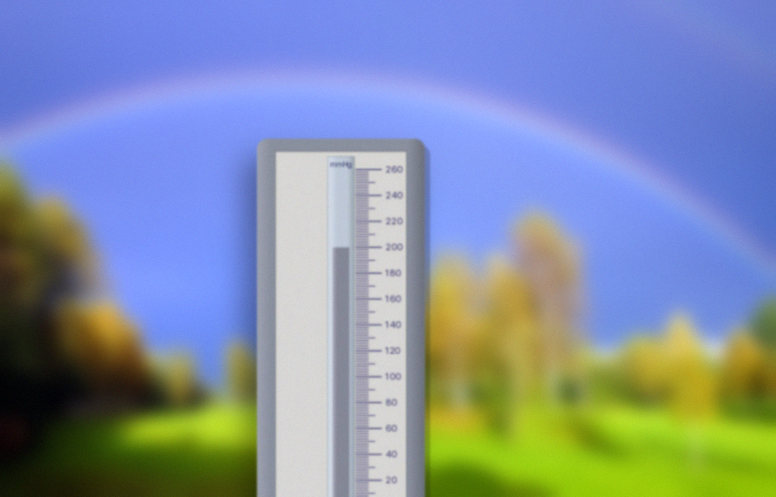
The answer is {"value": 200, "unit": "mmHg"}
